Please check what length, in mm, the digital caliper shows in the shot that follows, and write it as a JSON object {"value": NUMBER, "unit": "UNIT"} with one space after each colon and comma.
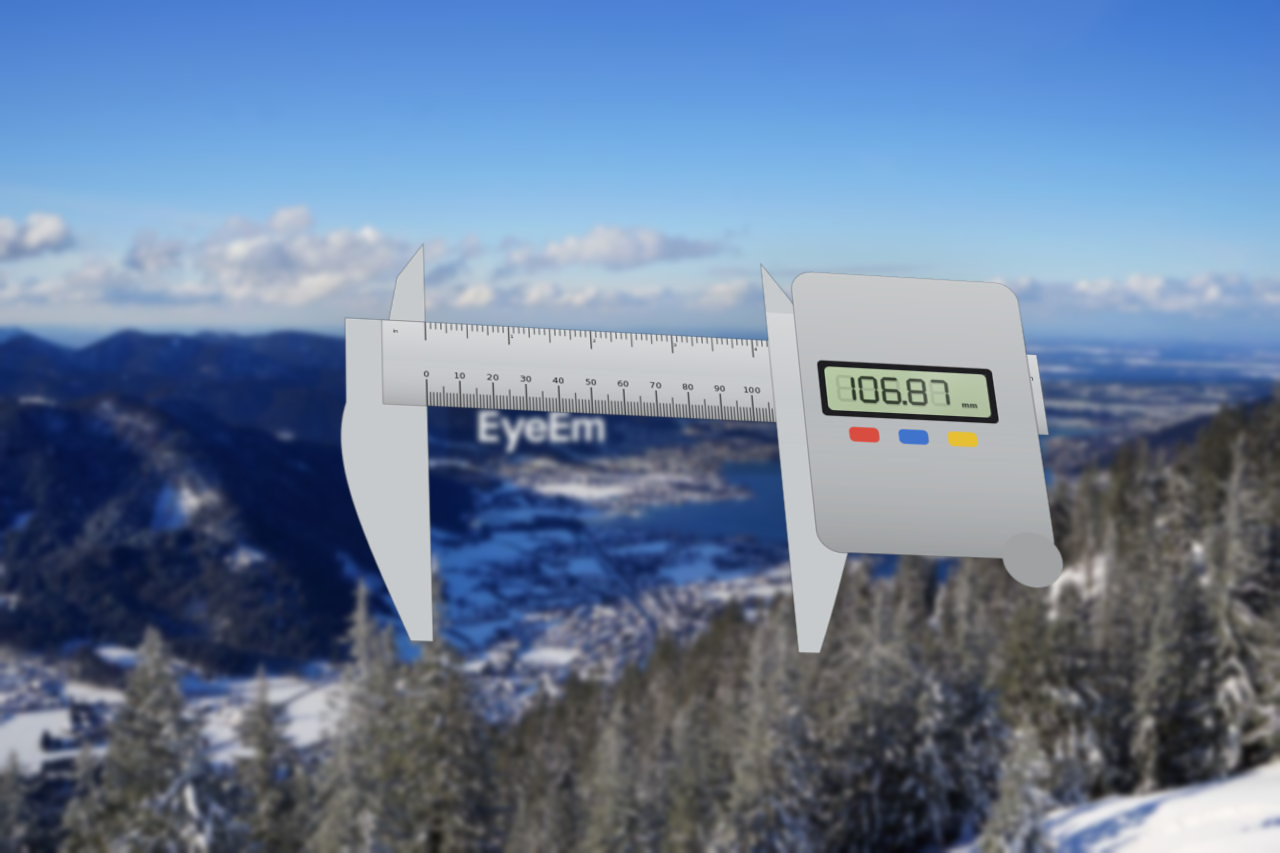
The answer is {"value": 106.87, "unit": "mm"}
